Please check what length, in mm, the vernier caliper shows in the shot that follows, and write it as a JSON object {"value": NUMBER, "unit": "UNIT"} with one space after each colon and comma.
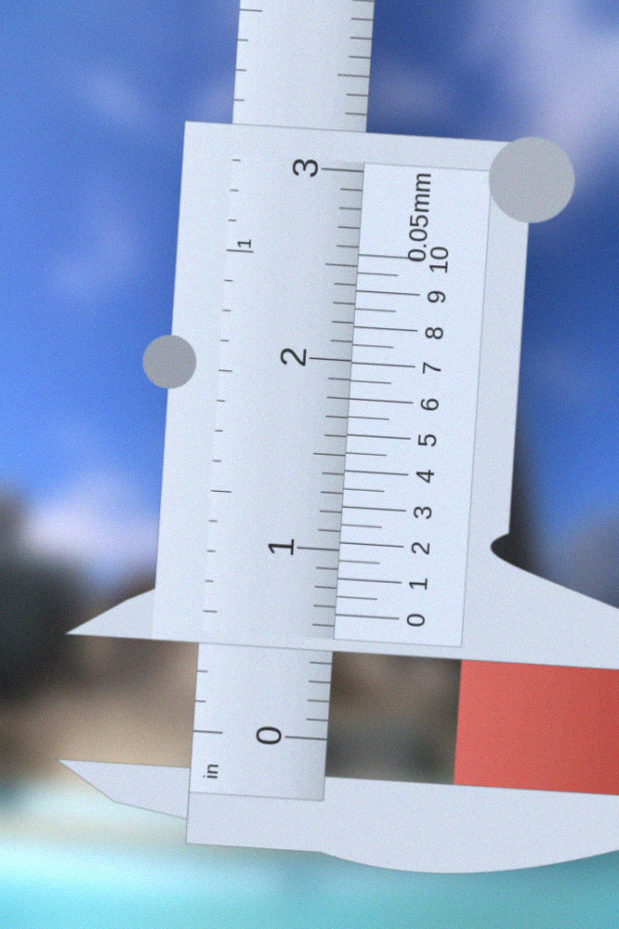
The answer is {"value": 6.6, "unit": "mm"}
